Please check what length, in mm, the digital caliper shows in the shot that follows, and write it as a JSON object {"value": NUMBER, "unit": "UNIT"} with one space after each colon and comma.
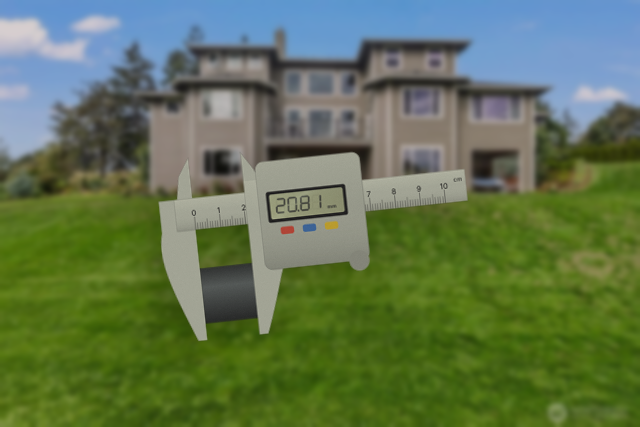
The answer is {"value": 20.81, "unit": "mm"}
